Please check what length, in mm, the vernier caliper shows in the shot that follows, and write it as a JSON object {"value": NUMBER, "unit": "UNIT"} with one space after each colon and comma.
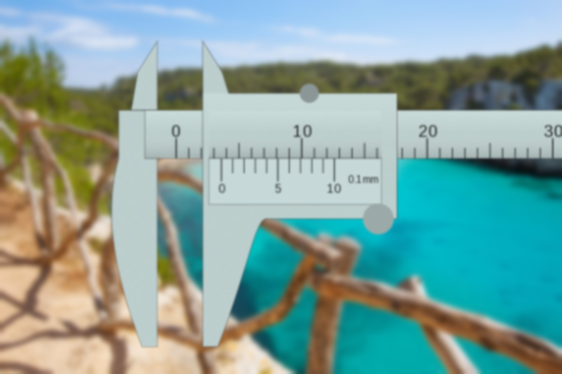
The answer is {"value": 3.6, "unit": "mm"}
